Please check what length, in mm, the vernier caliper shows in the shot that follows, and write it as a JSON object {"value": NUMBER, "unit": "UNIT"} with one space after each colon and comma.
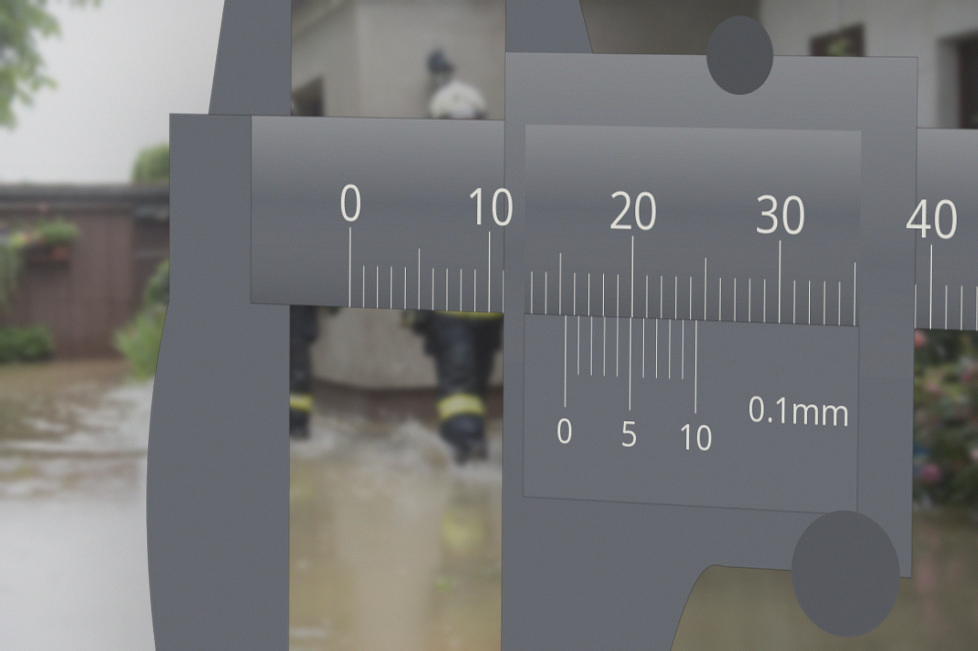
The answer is {"value": 15.4, "unit": "mm"}
